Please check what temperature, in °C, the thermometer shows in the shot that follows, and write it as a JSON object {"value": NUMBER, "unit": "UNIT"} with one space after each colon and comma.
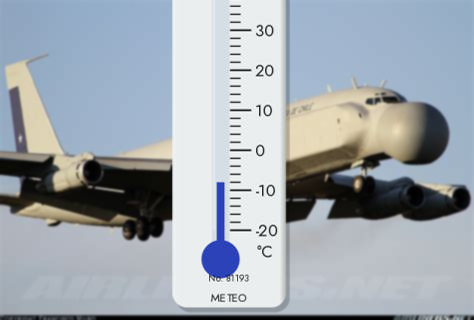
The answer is {"value": -8, "unit": "°C"}
